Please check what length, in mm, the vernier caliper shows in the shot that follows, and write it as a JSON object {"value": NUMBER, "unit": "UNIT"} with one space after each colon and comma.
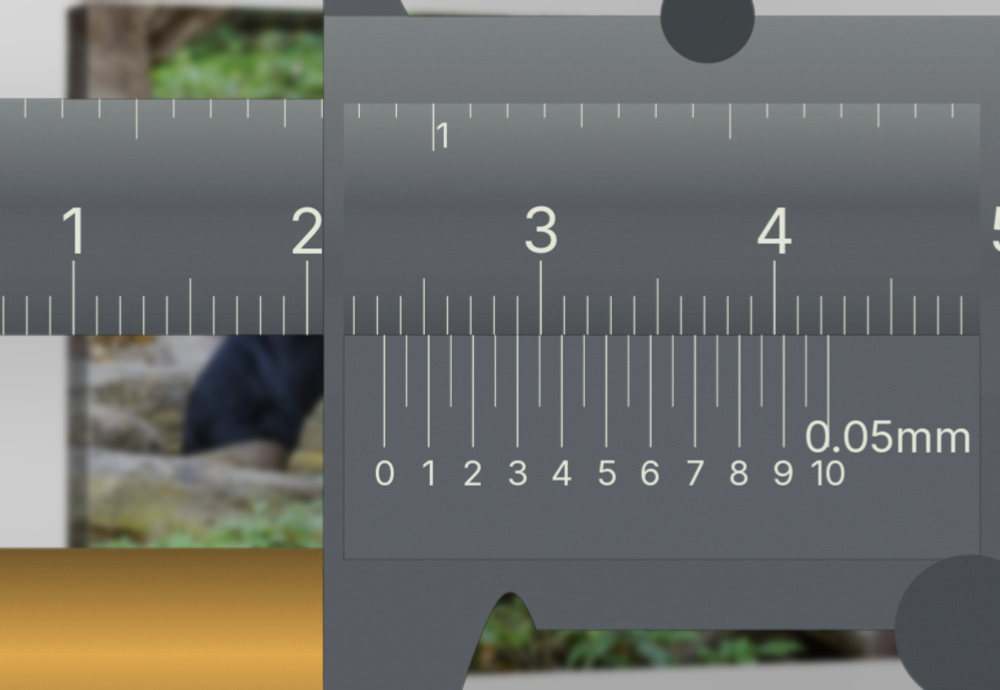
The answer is {"value": 23.3, "unit": "mm"}
